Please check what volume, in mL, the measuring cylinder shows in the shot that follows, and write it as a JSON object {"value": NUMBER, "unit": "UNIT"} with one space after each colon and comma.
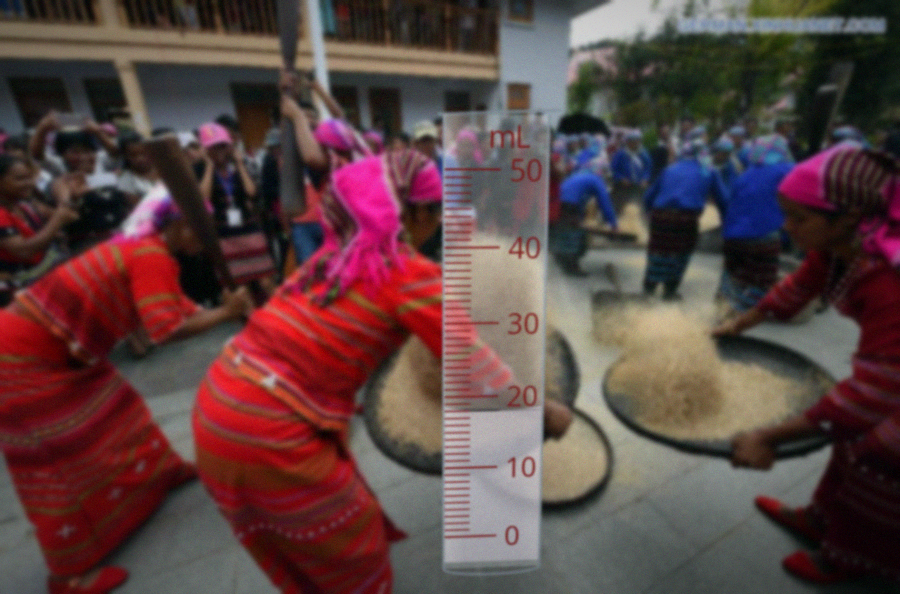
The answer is {"value": 18, "unit": "mL"}
